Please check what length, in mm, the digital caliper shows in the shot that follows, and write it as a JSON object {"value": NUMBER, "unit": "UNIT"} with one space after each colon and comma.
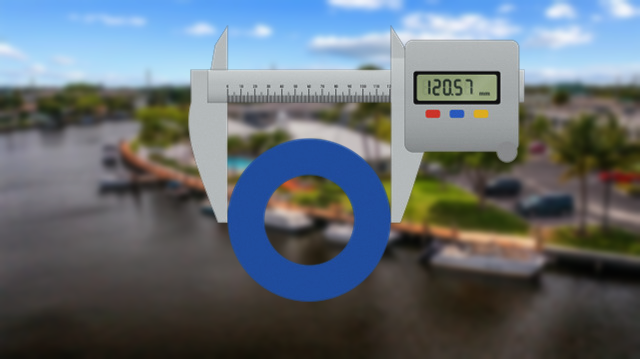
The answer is {"value": 120.57, "unit": "mm"}
